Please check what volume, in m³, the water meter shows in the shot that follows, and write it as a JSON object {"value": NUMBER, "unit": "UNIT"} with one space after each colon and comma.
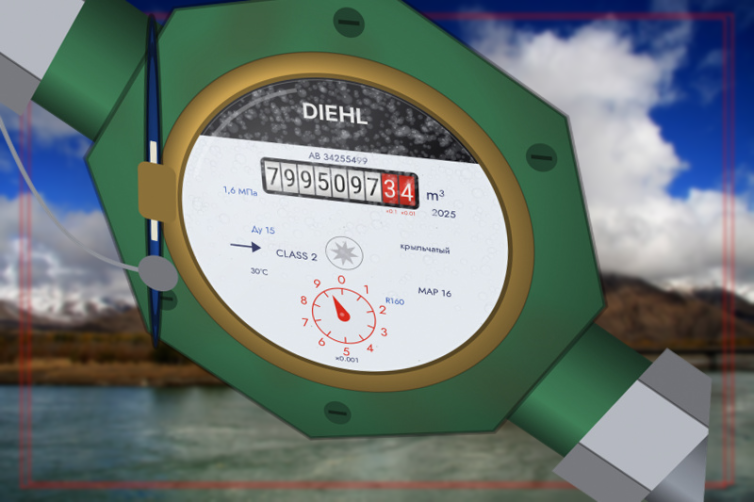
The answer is {"value": 7995097.339, "unit": "m³"}
